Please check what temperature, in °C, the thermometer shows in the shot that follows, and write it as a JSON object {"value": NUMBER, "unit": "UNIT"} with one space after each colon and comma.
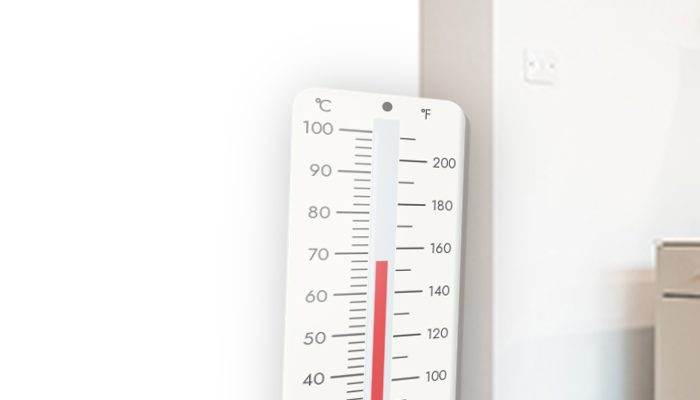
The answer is {"value": 68, "unit": "°C"}
